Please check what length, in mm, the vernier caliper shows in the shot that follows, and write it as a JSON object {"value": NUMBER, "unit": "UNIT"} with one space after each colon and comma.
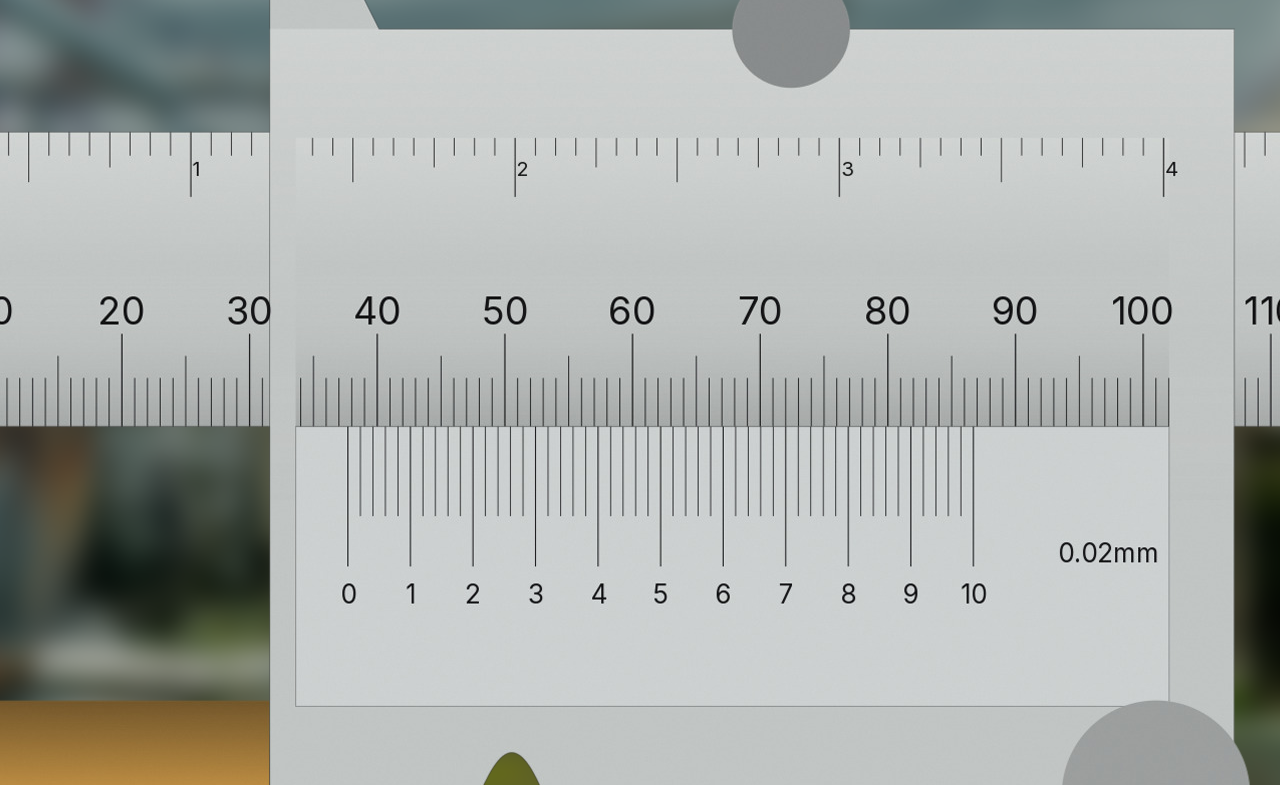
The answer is {"value": 37.7, "unit": "mm"}
